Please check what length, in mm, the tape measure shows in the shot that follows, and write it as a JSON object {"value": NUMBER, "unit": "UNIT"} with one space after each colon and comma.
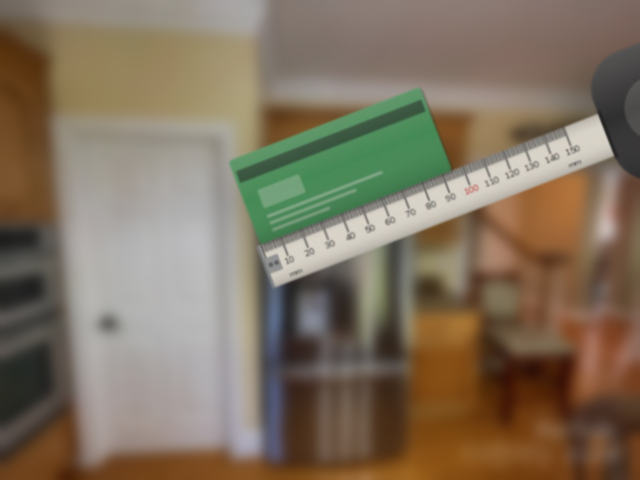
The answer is {"value": 95, "unit": "mm"}
